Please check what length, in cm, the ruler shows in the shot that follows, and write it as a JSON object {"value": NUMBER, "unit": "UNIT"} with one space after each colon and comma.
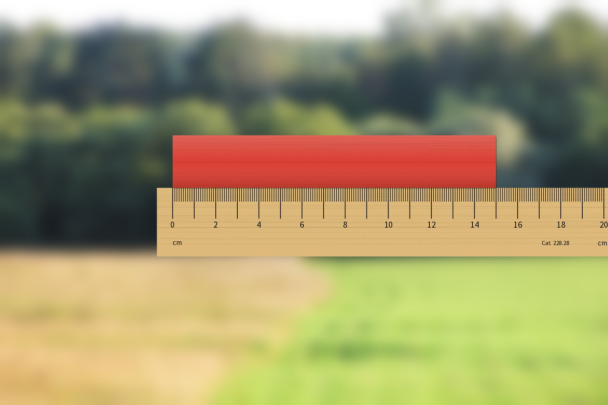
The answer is {"value": 15, "unit": "cm"}
